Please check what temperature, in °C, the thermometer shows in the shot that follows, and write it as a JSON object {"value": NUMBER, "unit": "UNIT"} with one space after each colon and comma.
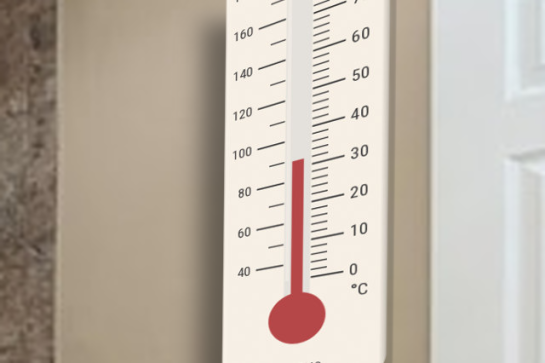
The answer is {"value": 32, "unit": "°C"}
